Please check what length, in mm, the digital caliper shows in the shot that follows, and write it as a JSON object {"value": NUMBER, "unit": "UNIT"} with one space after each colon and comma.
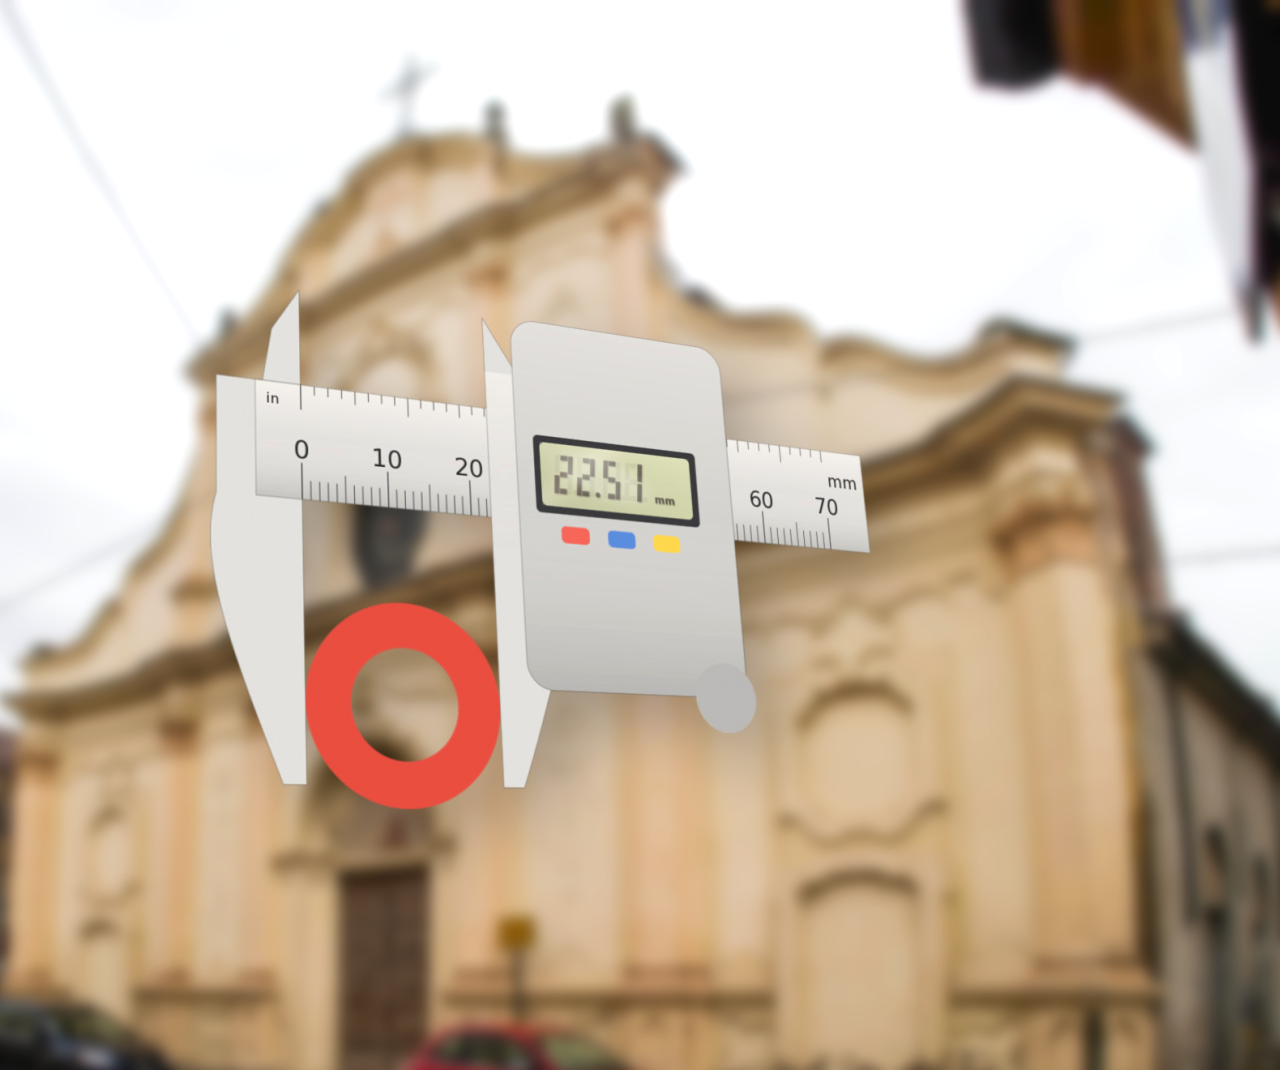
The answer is {"value": 22.51, "unit": "mm"}
